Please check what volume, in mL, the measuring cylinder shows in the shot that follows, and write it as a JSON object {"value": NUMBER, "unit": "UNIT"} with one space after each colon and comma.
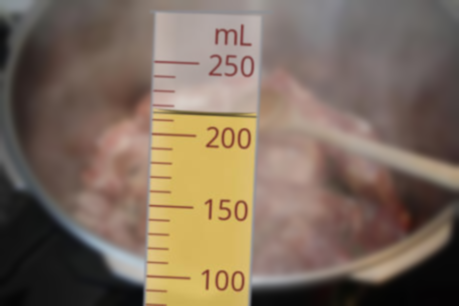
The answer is {"value": 215, "unit": "mL"}
